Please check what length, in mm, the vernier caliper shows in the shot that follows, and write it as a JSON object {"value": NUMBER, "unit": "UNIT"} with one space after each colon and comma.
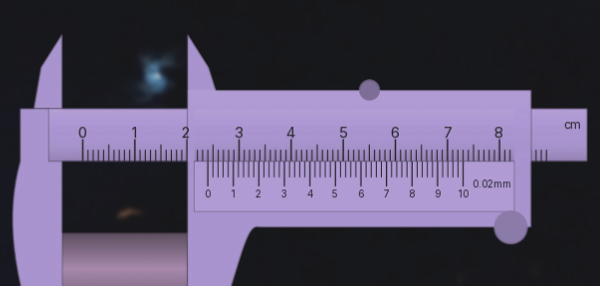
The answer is {"value": 24.0, "unit": "mm"}
